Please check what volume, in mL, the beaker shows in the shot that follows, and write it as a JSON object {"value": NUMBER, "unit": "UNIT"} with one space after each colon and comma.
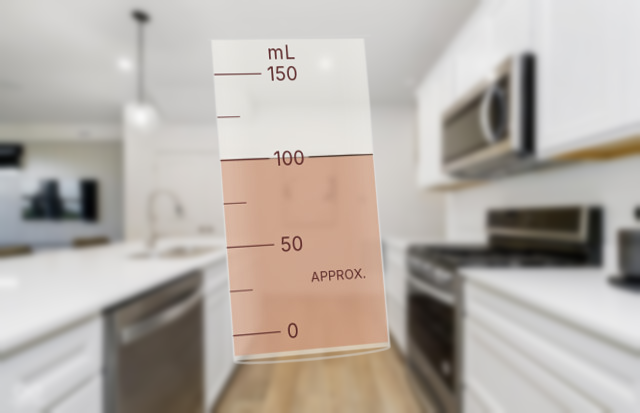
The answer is {"value": 100, "unit": "mL"}
